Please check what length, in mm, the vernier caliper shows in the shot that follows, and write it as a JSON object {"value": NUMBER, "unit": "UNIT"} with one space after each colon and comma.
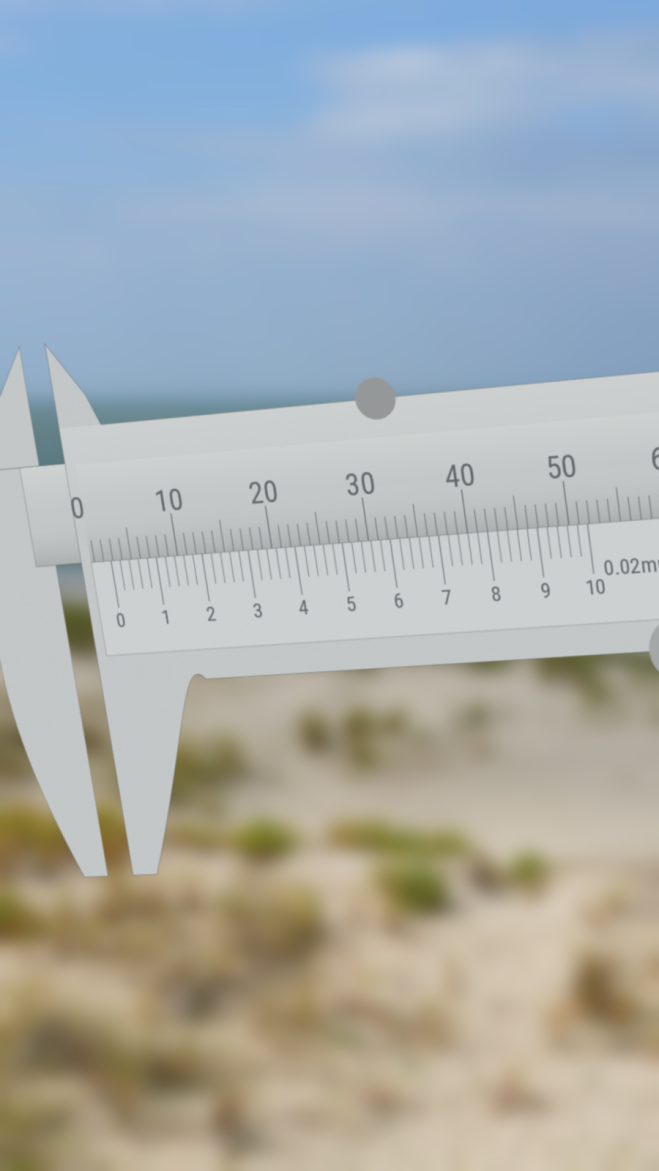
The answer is {"value": 2.8, "unit": "mm"}
